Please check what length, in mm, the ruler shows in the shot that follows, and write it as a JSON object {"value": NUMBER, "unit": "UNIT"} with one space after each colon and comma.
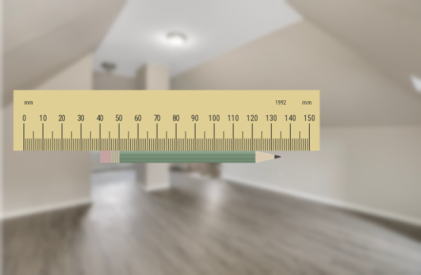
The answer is {"value": 95, "unit": "mm"}
